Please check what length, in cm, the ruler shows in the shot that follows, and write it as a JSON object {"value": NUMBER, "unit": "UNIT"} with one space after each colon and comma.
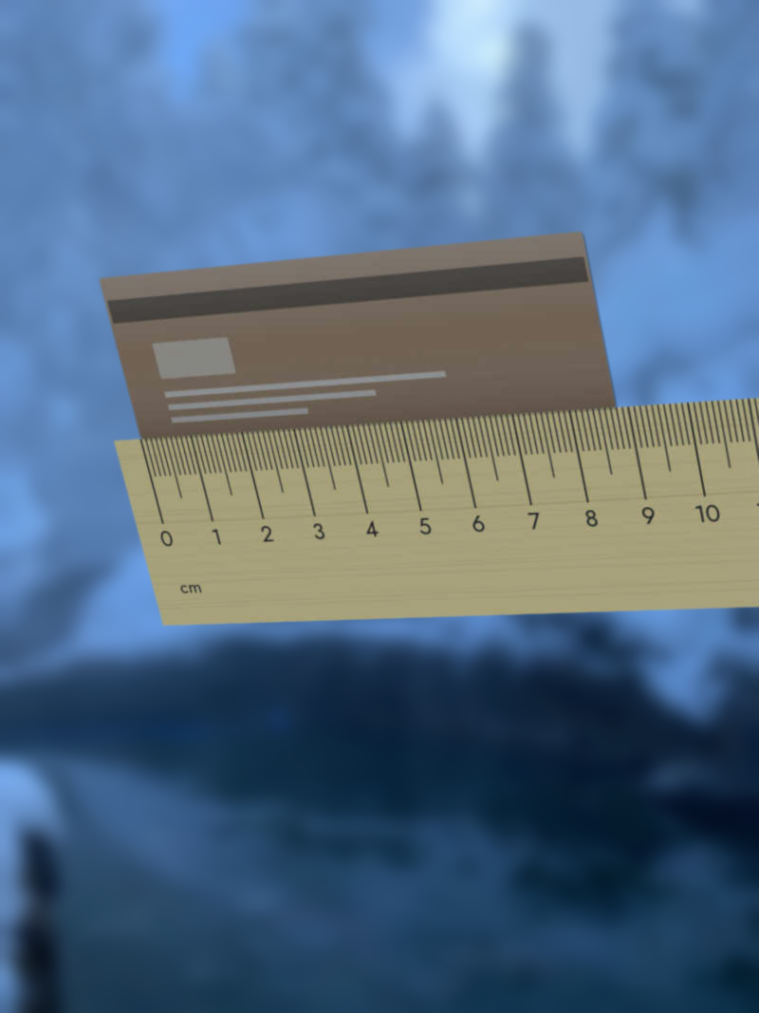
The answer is {"value": 8.8, "unit": "cm"}
